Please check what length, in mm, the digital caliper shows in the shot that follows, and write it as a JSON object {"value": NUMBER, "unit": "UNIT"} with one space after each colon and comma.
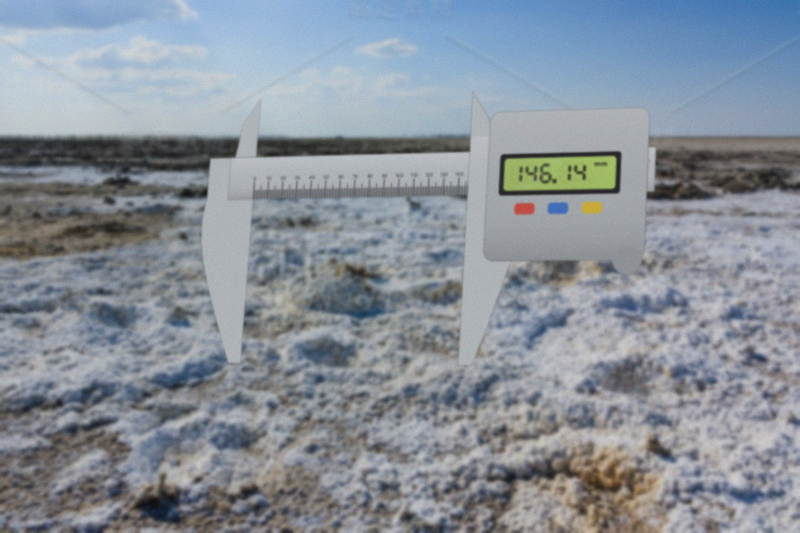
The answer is {"value": 146.14, "unit": "mm"}
